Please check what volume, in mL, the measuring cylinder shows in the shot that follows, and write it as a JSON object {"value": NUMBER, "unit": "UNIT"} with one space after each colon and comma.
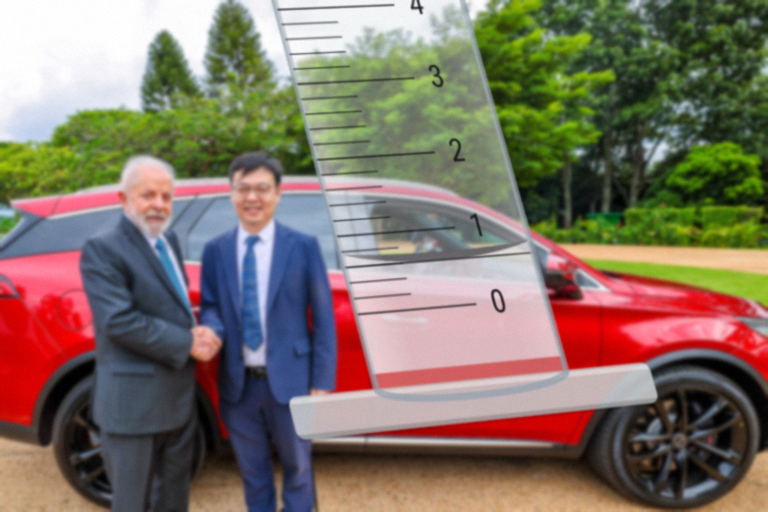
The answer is {"value": 0.6, "unit": "mL"}
